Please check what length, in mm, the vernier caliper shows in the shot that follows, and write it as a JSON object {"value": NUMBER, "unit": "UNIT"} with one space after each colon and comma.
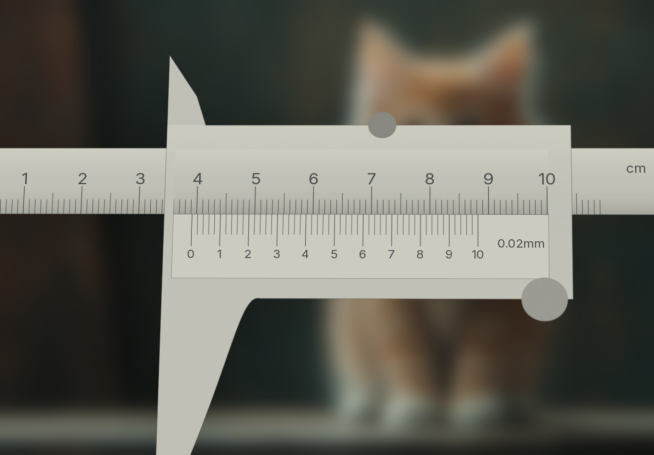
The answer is {"value": 39.2, "unit": "mm"}
